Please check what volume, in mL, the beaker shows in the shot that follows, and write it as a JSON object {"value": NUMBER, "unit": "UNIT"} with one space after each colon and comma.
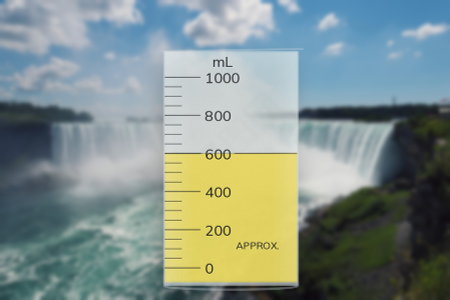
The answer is {"value": 600, "unit": "mL"}
